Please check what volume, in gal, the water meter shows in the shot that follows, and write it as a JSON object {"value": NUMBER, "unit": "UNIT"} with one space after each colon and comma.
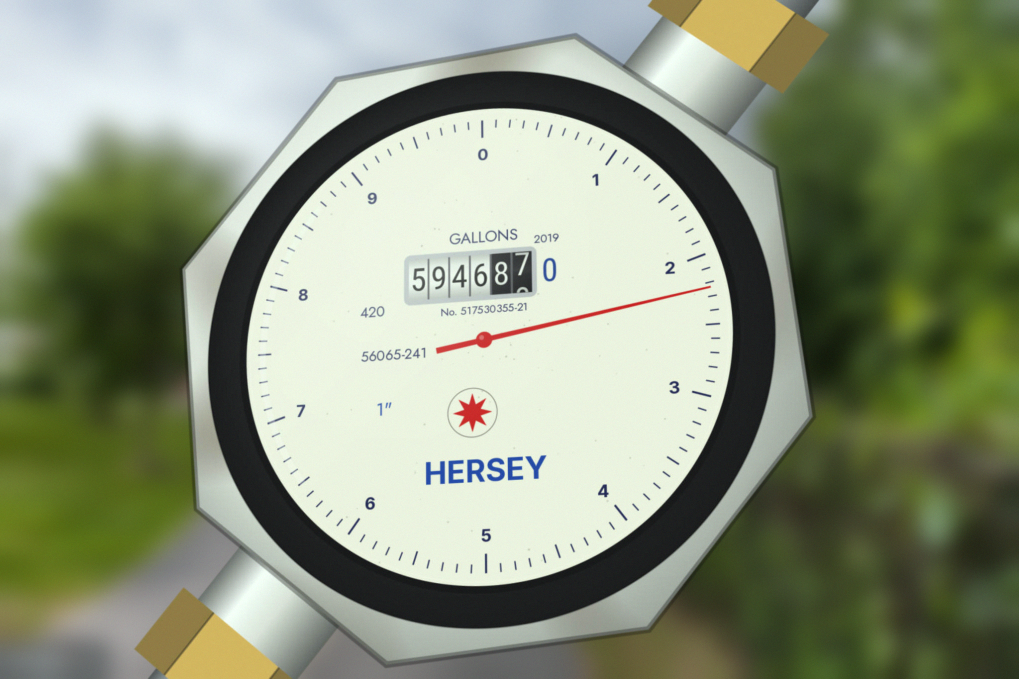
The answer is {"value": 5946872.2, "unit": "gal"}
